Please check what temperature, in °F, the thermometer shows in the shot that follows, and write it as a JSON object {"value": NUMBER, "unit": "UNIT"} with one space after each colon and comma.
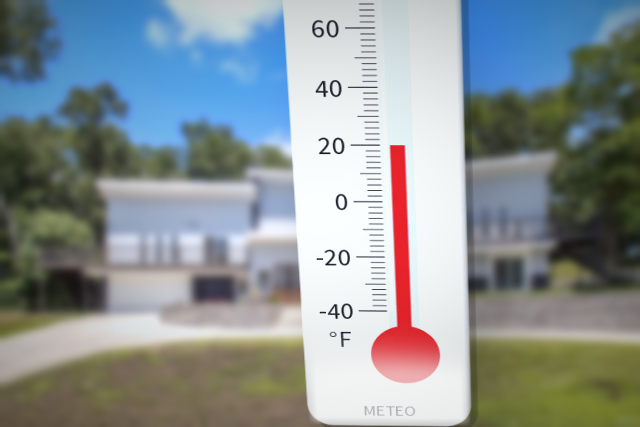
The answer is {"value": 20, "unit": "°F"}
